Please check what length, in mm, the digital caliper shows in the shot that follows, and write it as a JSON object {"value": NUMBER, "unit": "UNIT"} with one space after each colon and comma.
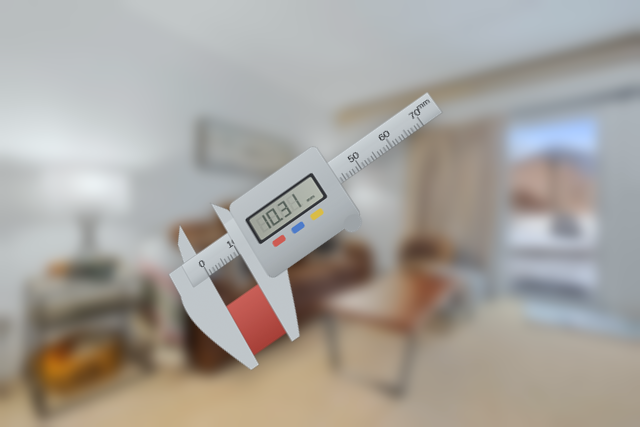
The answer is {"value": 10.31, "unit": "mm"}
